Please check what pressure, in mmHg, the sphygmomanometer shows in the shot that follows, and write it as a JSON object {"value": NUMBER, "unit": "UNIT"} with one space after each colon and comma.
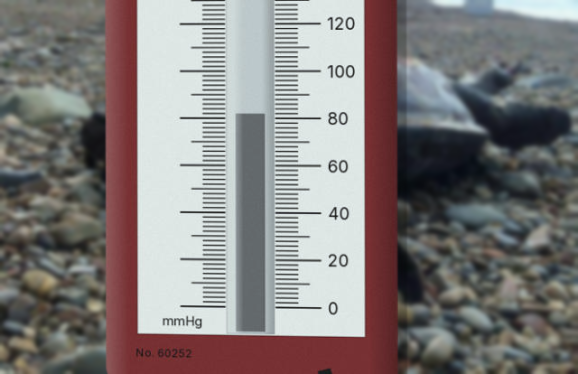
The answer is {"value": 82, "unit": "mmHg"}
